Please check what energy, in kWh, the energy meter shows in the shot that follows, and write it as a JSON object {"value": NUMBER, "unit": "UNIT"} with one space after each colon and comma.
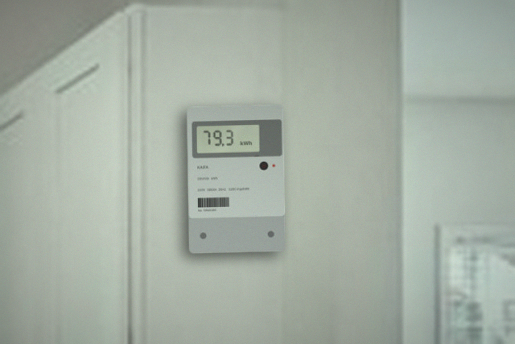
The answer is {"value": 79.3, "unit": "kWh"}
